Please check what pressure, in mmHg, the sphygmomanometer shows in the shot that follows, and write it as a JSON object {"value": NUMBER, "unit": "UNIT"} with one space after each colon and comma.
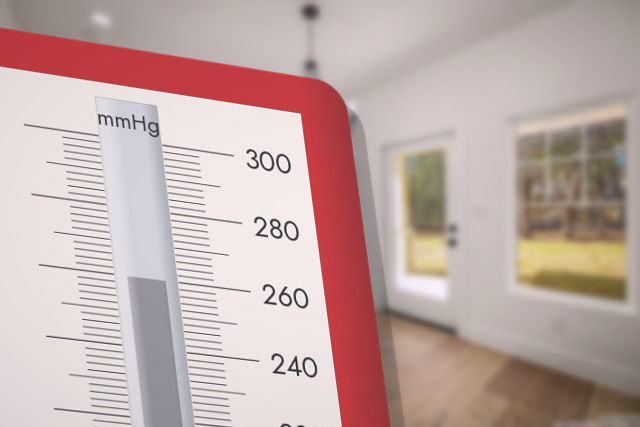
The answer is {"value": 260, "unit": "mmHg"}
